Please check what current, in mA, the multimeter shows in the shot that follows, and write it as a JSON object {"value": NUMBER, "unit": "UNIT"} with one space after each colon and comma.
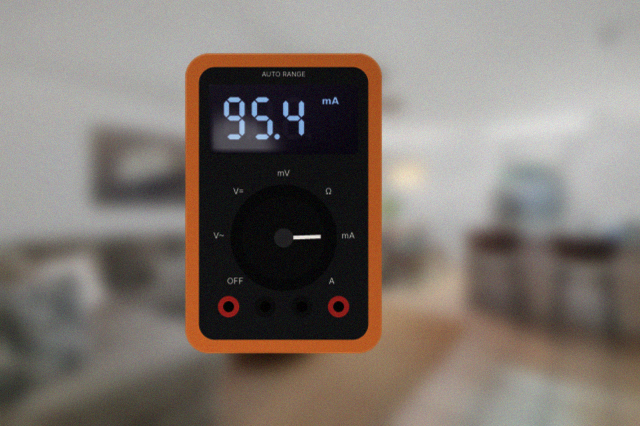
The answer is {"value": 95.4, "unit": "mA"}
